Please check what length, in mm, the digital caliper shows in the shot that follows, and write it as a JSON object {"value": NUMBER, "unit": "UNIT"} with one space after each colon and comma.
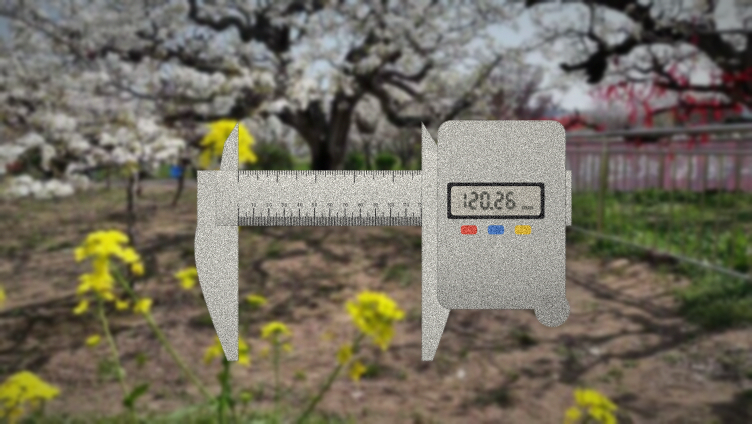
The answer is {"value": 120.26, "unit": "mm"}
